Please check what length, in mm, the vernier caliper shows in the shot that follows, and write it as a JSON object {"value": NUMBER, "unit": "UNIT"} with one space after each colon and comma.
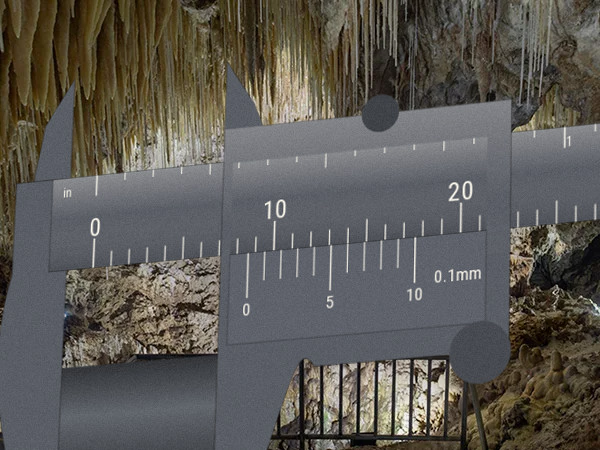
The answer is {"value": 8.6, "unit": "mm"}
